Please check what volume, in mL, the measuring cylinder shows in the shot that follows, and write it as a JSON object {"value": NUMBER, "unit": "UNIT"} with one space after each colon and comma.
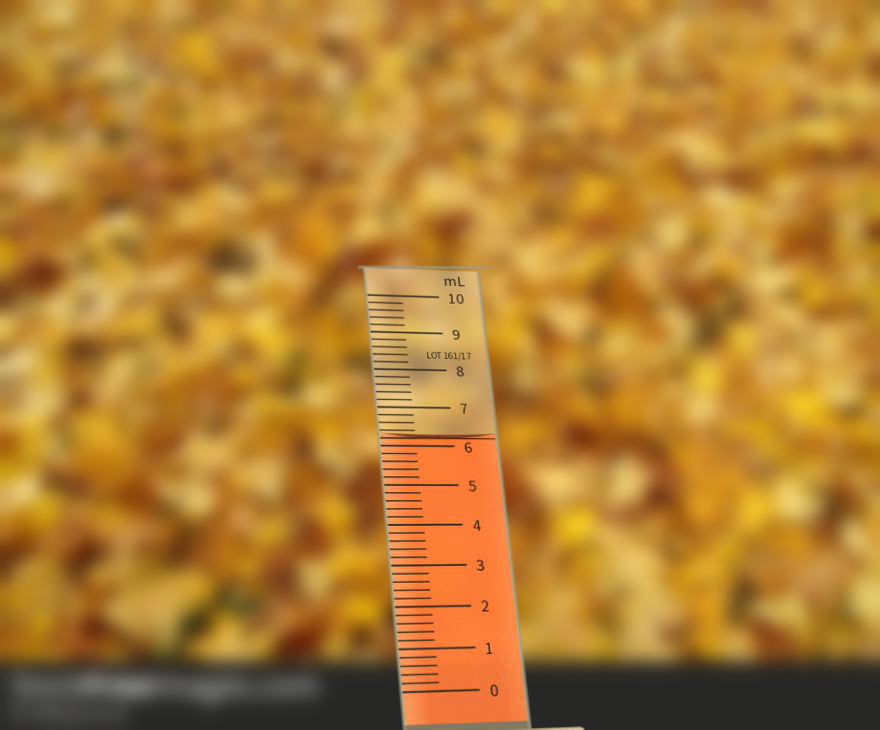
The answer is {"value": 6.2, "unit": "mL"}
